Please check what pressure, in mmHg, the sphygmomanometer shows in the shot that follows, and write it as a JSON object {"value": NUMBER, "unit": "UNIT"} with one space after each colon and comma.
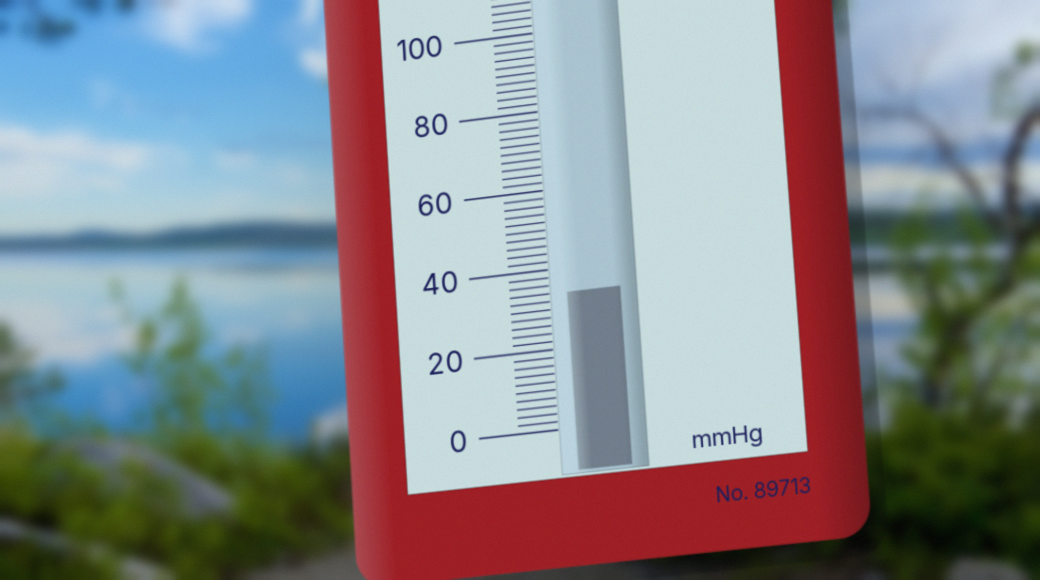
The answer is {"value": 34, "unit": "mmHg"}
